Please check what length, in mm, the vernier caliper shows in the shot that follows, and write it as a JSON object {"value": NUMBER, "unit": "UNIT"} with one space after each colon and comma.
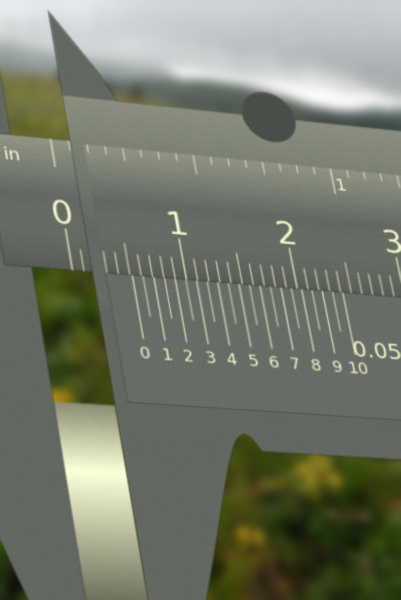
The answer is {"value": 5.2, "unit": "mm"}
